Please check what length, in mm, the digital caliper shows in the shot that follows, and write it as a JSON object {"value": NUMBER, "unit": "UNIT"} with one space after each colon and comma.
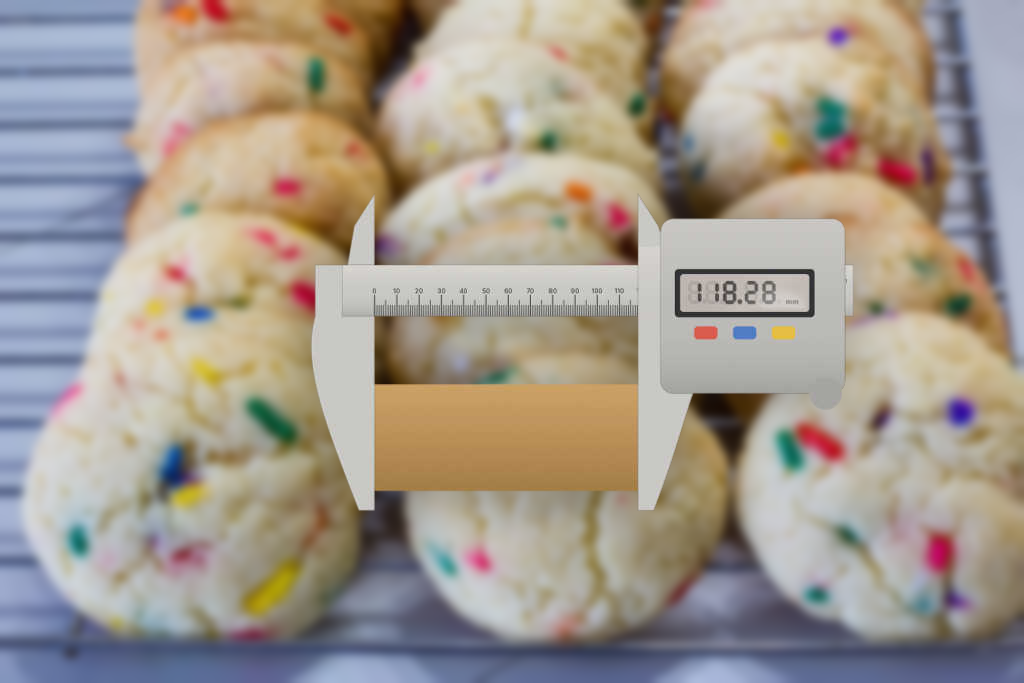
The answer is {"value": 118.28, "unit": "mm"}
